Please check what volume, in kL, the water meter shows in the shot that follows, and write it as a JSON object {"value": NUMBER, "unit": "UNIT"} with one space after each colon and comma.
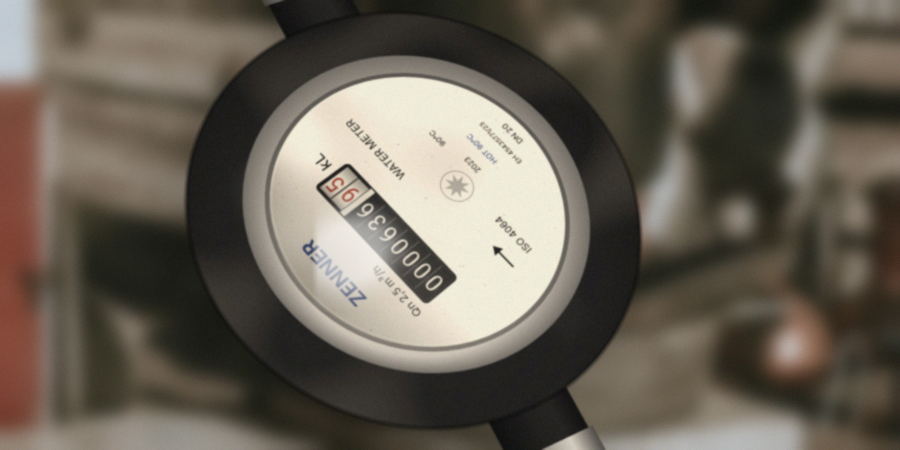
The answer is {"value": 636.95, "unit": "kL"}
